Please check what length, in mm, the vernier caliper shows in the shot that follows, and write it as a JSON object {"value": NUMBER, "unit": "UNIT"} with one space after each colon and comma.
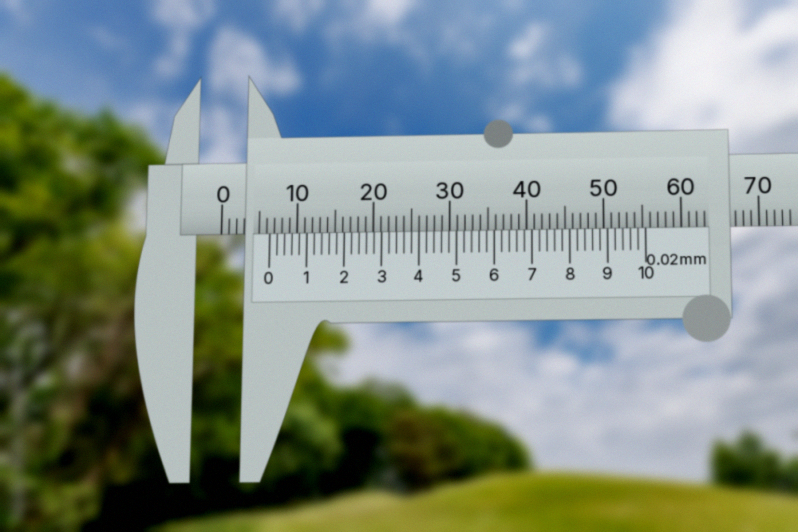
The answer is {"value": 6.4, "unit": "mm"}
